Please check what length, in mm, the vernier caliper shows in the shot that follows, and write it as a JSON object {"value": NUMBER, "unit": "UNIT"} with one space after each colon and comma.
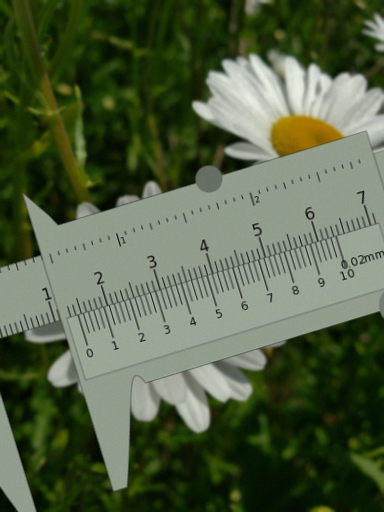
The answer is {"value": 14.4, "unit": "mm"}
